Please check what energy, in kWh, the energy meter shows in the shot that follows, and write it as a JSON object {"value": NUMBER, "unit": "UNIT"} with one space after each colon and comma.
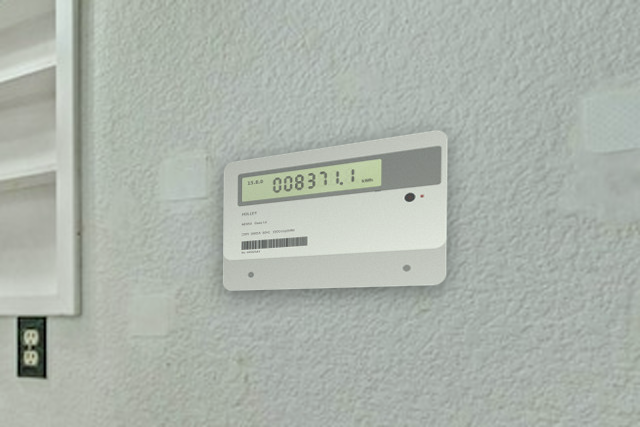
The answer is {"value": 8371.1, "unit": "kWh"}
